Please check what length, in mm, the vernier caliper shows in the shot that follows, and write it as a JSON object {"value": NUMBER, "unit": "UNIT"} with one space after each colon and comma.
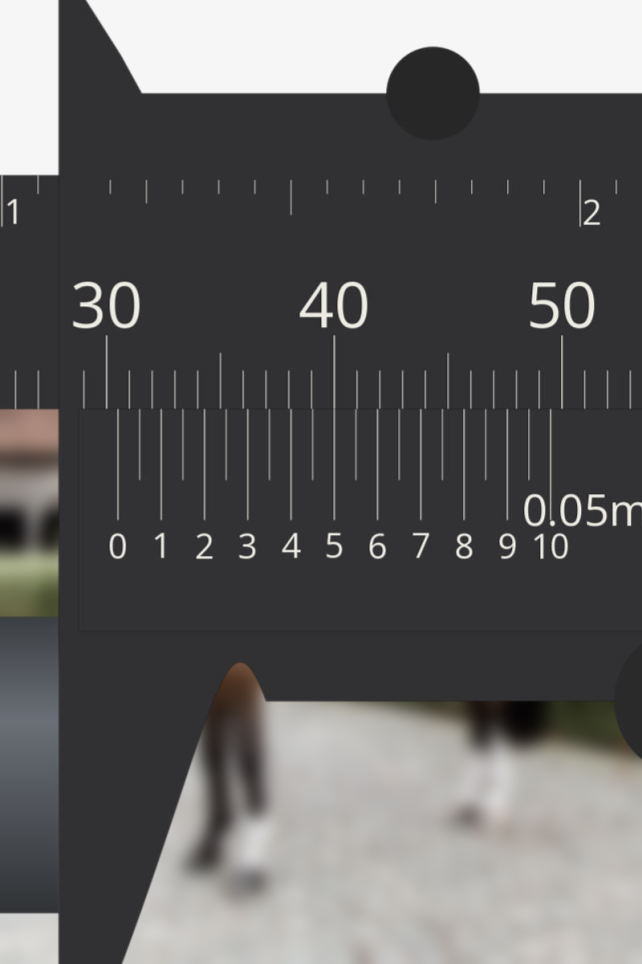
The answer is {"value": 30.50, "unit": "mm"}
